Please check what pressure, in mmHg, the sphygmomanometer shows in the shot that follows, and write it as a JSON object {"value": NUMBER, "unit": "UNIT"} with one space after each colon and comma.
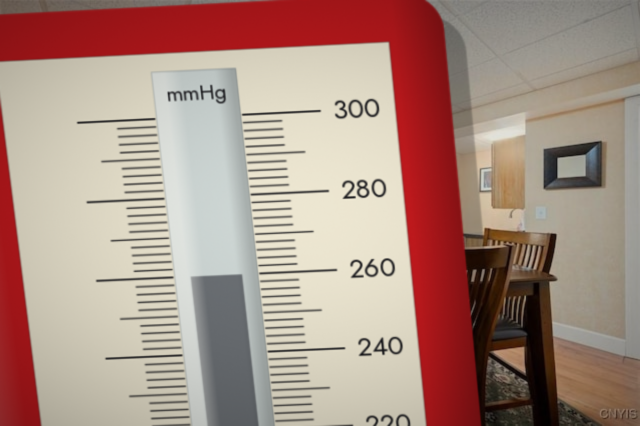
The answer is {"value": 260, "unit": "mmHg"}
